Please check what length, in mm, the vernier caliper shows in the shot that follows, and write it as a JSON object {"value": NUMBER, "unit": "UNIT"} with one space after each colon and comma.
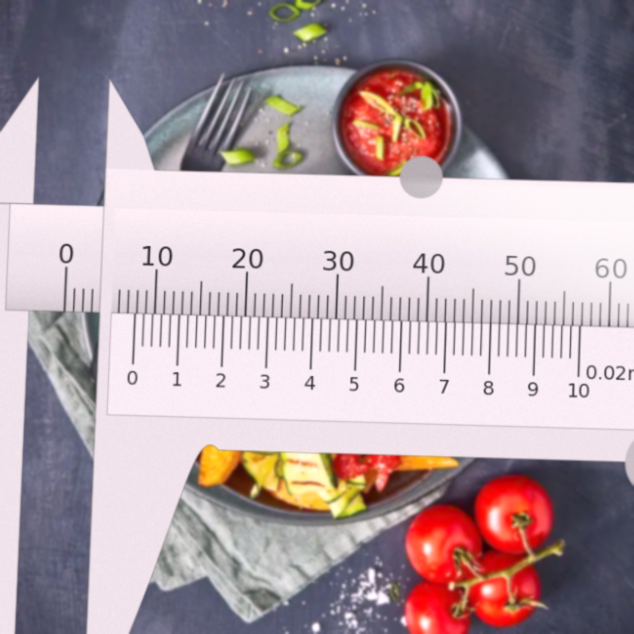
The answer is {"value": 7.8, "unit": "mm"}
